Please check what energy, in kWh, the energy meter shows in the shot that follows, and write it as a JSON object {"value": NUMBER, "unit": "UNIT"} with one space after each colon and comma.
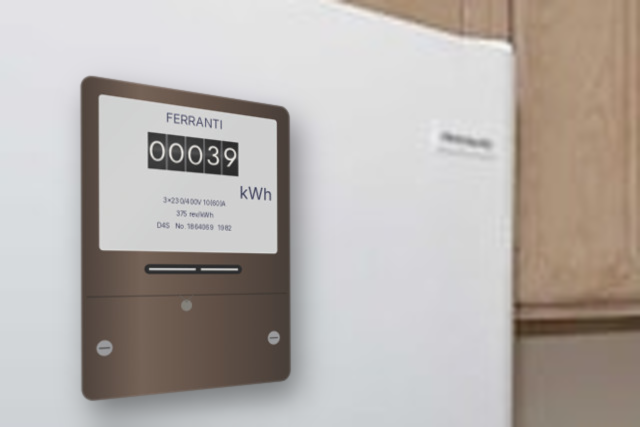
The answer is {"value": 39, "unit": "kWh"}
